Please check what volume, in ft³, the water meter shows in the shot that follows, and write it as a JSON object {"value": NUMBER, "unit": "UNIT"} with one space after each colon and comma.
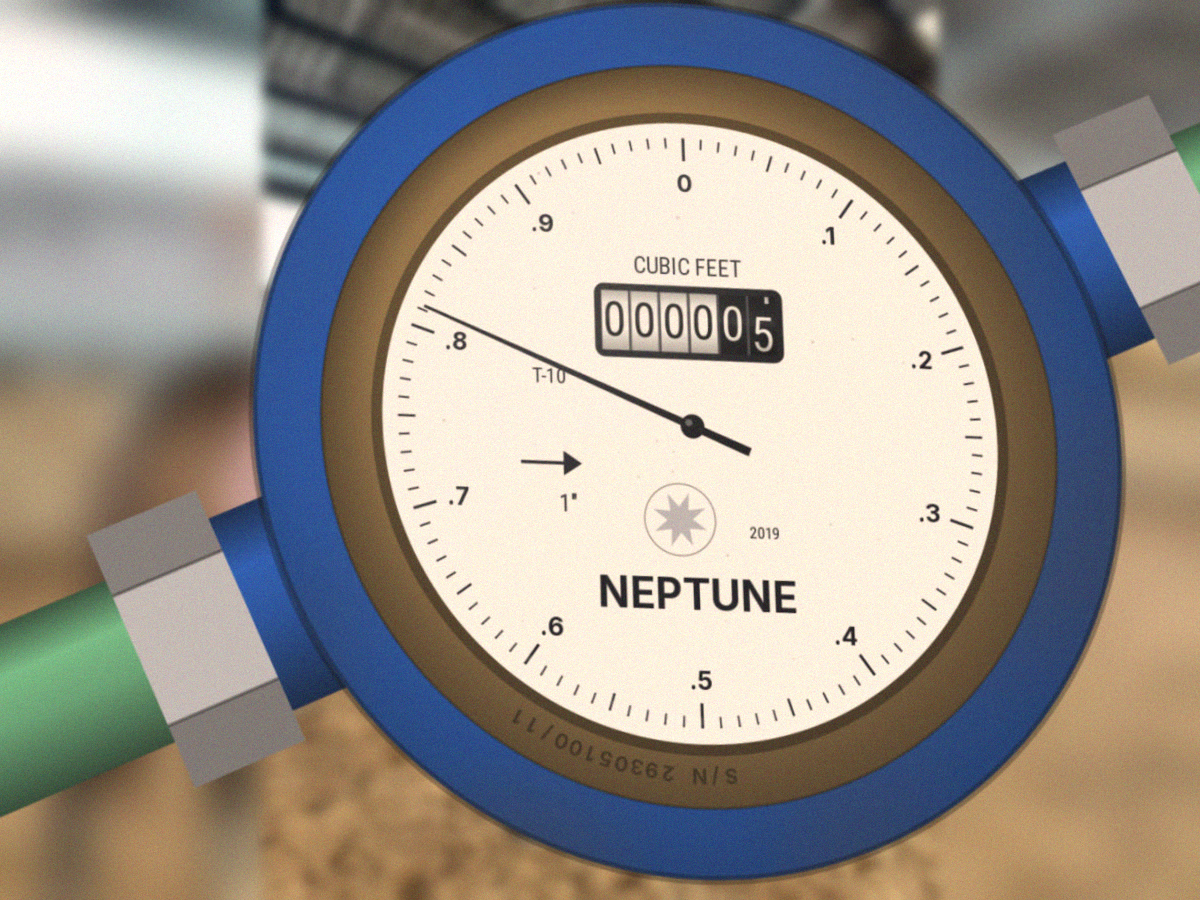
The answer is {"value": 4.81, "unit": "ft³"}
